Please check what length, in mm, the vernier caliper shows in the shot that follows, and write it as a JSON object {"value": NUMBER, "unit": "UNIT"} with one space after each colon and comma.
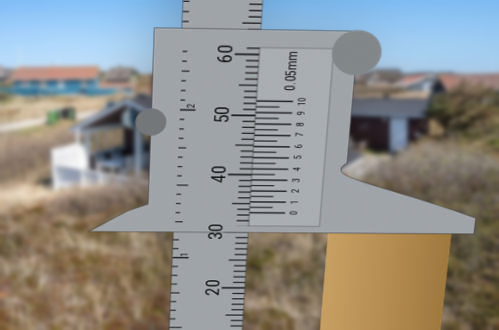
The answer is {"value": 33.4, "unit": "mm"}
